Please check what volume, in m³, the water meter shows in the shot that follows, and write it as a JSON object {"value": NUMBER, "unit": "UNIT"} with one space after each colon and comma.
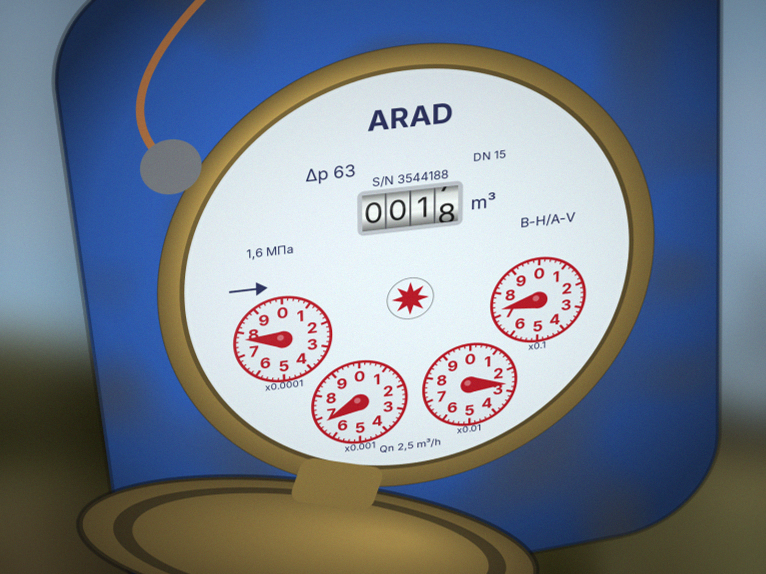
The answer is {"value": 17.7267, "unit": "m³"}
